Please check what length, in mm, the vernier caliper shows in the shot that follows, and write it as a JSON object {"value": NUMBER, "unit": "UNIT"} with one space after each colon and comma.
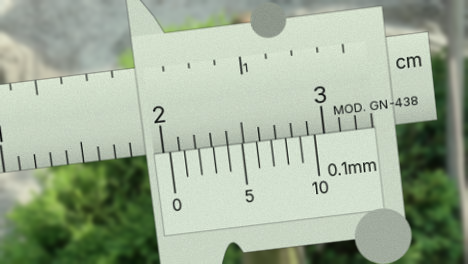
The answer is {"value": 20.4, "unit": "mm"}
